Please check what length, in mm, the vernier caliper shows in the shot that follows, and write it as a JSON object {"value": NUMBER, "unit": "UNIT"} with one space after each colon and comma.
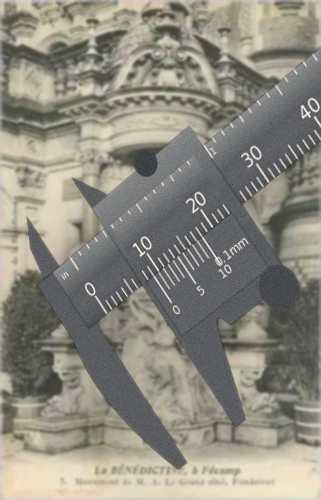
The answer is {"value": 9.0, "unit": "mm"}
